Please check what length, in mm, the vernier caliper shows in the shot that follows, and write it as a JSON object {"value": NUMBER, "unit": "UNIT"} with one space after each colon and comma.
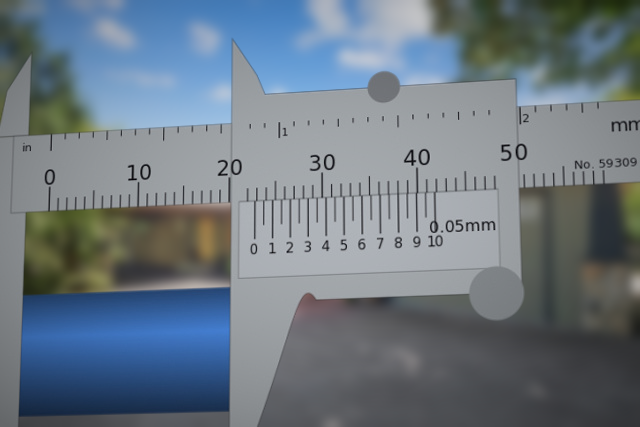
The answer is {"value": 22.8, "unit": "mm"}
